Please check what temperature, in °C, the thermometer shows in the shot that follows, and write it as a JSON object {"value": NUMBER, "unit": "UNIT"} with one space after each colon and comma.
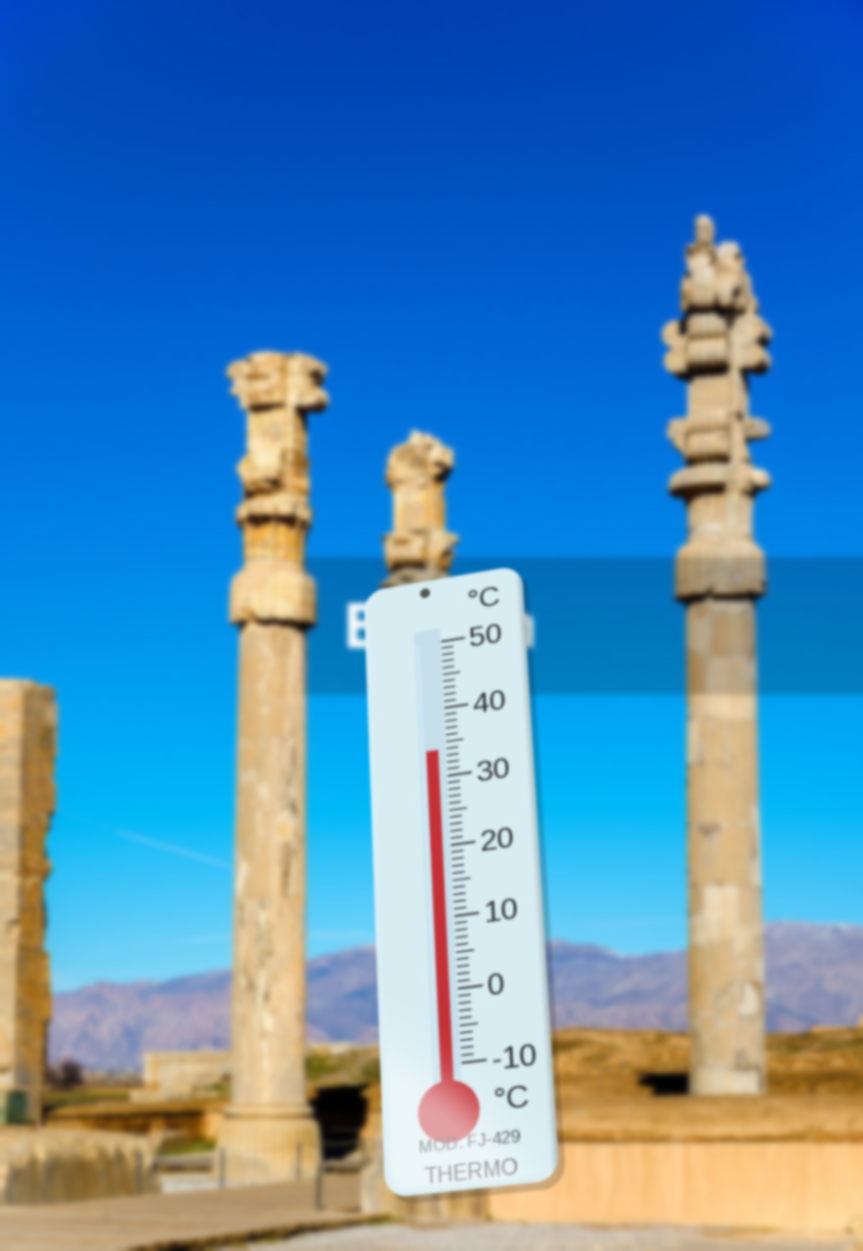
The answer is {"value": 34, "unit": "°C"}
